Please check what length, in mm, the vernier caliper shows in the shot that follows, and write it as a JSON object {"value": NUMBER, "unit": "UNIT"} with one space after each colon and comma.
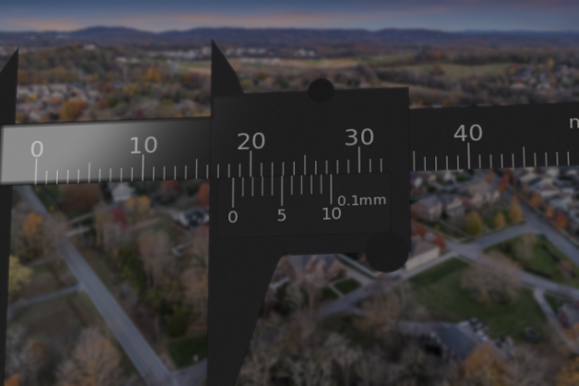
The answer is {"value": 18.4, "unit": "mm"}
